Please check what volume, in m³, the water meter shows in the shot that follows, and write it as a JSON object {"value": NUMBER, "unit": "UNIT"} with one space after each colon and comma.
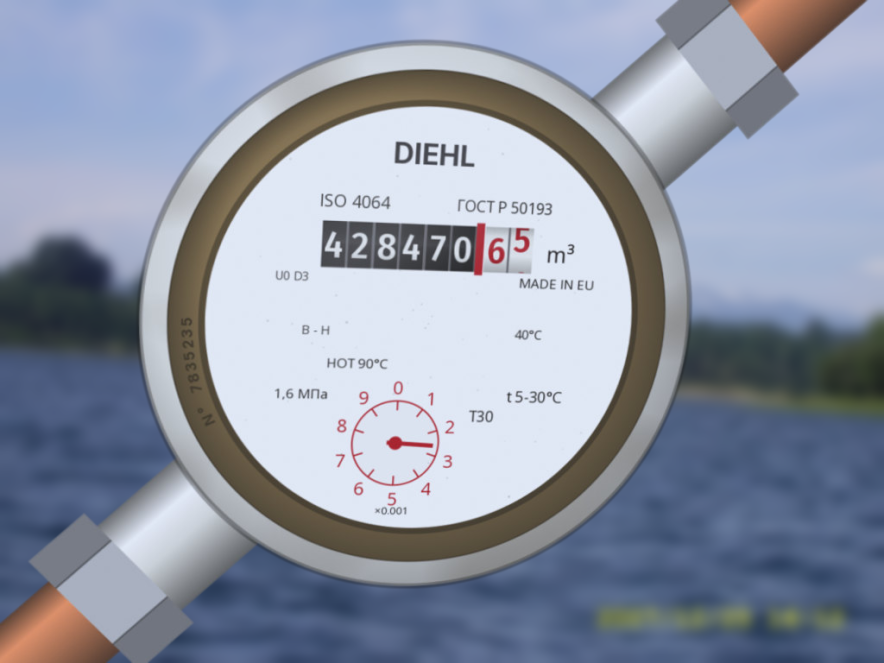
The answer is {"value": 428470.652, "unit": "m³"}
